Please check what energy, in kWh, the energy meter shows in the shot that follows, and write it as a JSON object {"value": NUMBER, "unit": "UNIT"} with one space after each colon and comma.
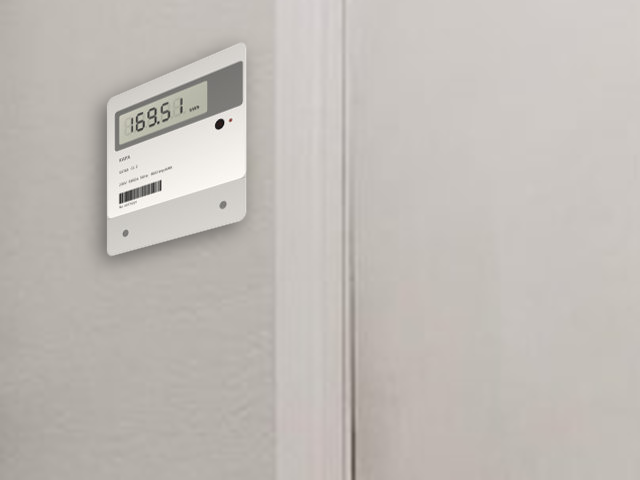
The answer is {"value": 169.51, "unit": "kWh"}
